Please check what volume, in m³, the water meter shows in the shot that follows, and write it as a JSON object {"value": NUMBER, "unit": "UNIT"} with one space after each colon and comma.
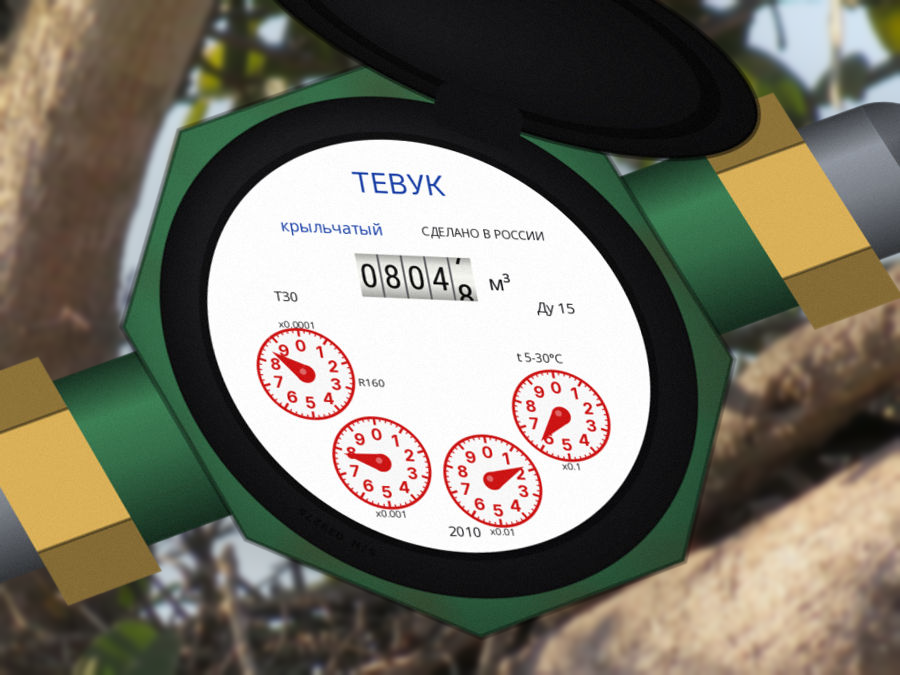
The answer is {"value": 8047.6178, "unit": "m³"}
